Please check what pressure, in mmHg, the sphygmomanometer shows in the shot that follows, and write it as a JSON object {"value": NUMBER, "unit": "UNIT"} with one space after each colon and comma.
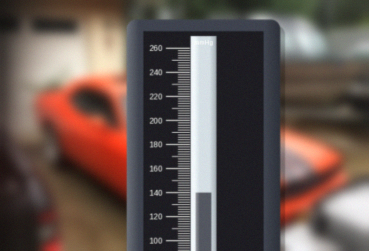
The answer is {"value": 140, "unit": "mmHg"}
